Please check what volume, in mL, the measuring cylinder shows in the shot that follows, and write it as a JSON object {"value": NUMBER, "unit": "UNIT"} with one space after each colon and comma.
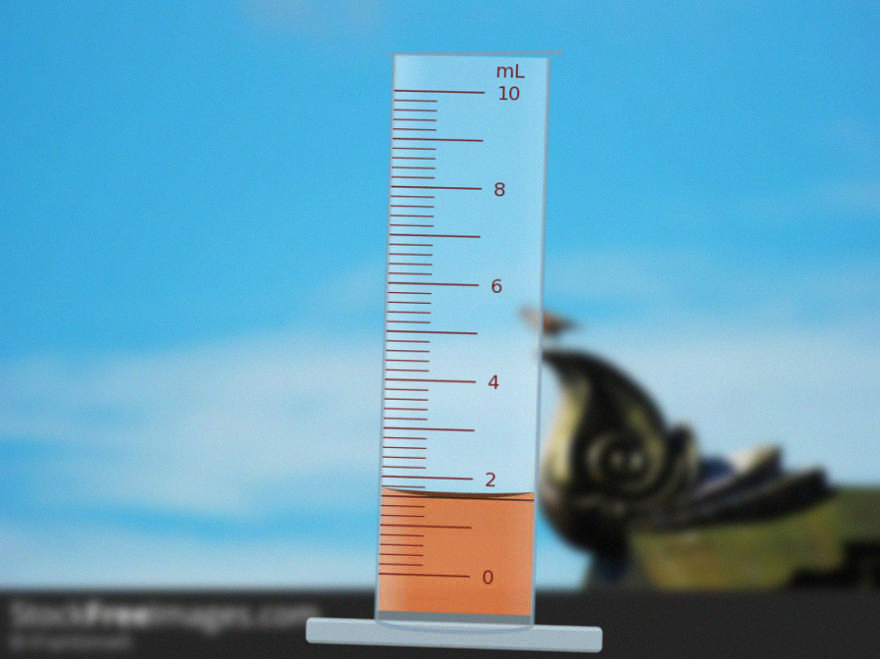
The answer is {"value": 1.6, "unit": "mL"}
